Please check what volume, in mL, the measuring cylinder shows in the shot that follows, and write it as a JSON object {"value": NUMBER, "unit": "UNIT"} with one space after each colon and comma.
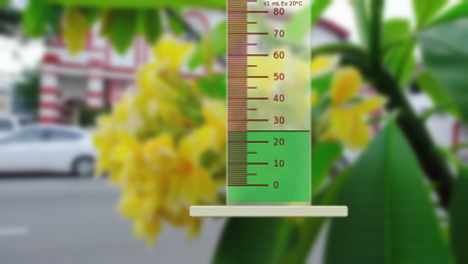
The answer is {"value": 25, "unit": "mL"}
